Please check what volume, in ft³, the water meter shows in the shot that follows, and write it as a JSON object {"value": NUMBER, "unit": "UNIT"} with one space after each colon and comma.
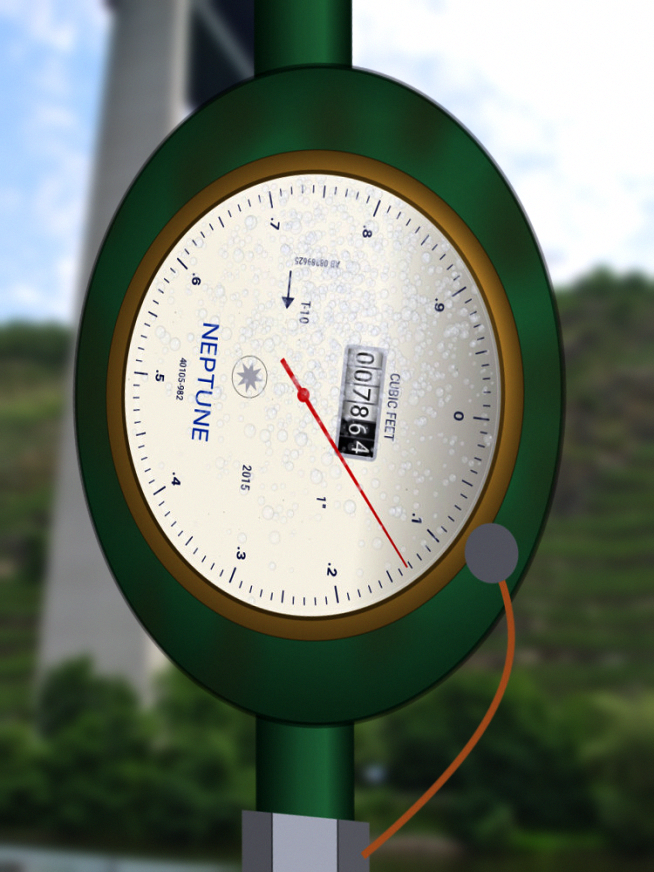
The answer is {"value": 7864.13, "unit": "ft³"}
